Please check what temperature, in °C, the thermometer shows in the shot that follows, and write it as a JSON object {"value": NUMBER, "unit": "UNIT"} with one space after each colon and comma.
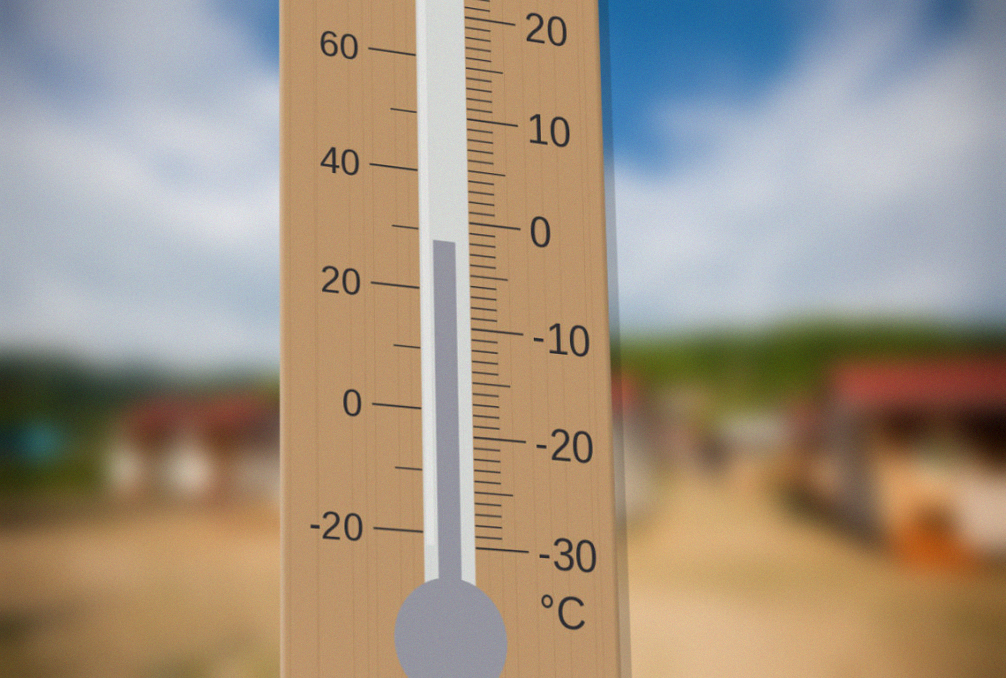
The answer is {"value": -2, "unit": "°C"}
